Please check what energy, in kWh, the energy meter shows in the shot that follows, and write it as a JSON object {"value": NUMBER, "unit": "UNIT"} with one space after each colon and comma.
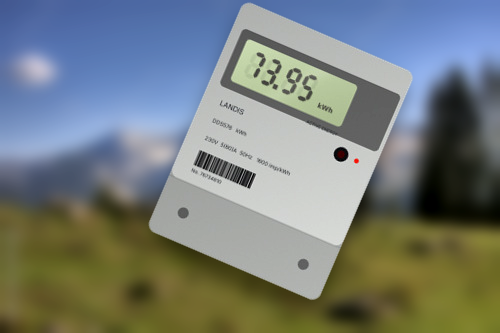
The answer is {"value": 73.95, "unit": "kWh"}
